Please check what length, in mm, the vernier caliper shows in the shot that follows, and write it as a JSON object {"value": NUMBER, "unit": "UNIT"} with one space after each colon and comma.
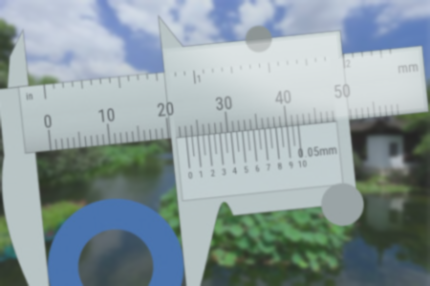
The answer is {"value": 23.0, "unit": "mm"}
